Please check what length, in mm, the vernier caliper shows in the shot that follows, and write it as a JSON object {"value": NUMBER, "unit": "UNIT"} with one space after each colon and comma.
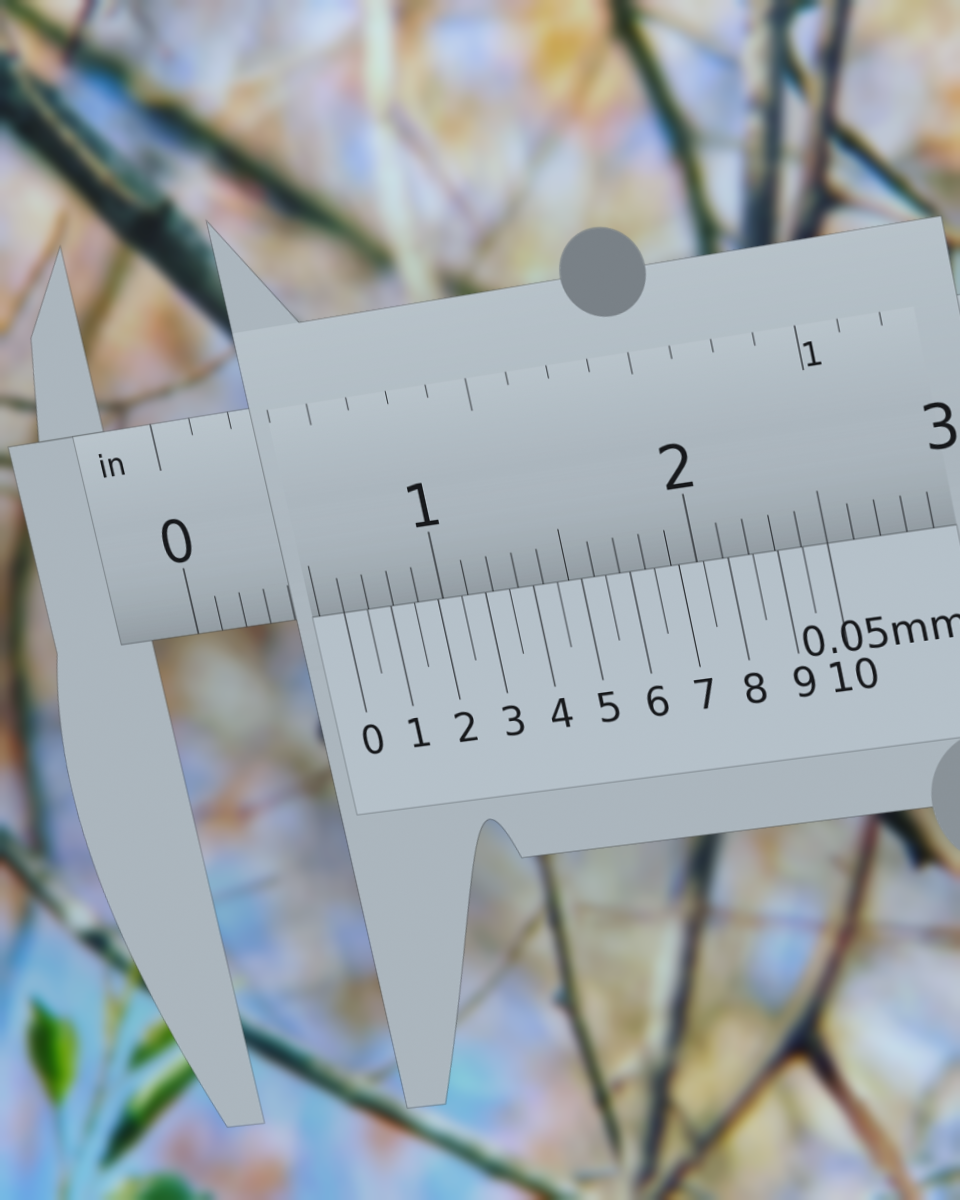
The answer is {"value": 6.00, "unit": "mm"}
